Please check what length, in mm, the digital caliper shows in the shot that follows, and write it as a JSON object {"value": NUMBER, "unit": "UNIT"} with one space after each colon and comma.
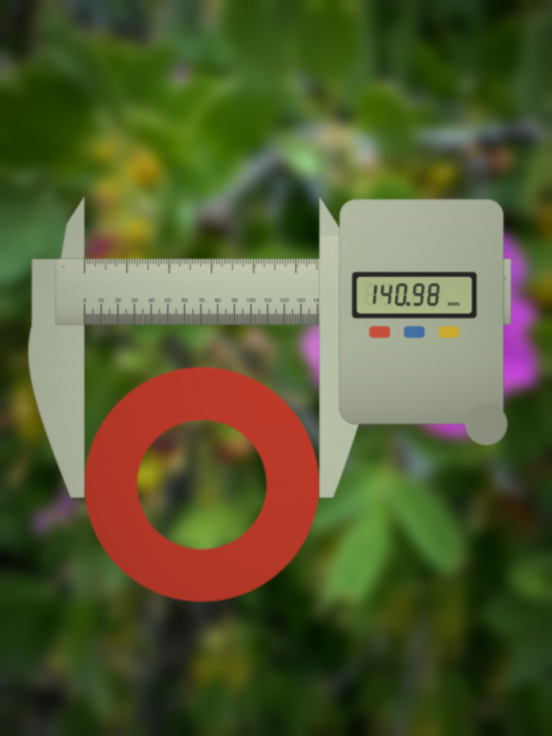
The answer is {"value": 140.98, "unit": "mm"}
